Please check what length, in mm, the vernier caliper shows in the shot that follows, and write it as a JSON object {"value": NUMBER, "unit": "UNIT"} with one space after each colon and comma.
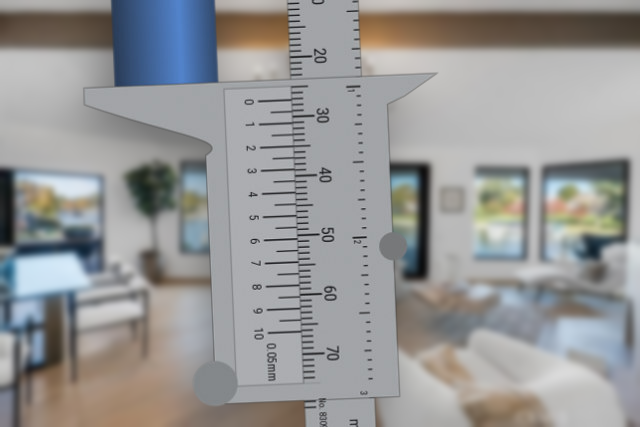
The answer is {"value": 27.2, "unit": "mm"}
